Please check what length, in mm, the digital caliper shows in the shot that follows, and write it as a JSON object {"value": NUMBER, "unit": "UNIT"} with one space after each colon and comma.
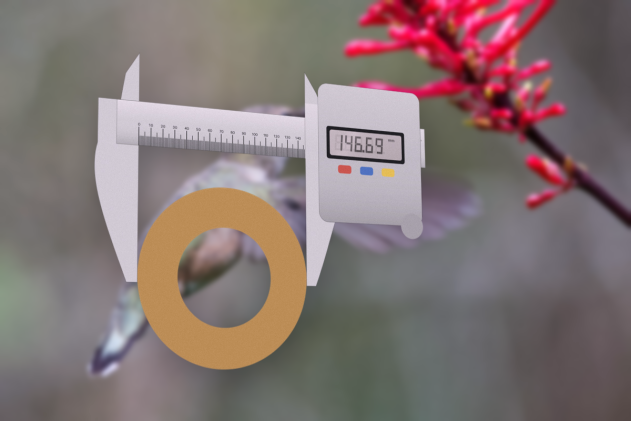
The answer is {"value": 146.69, "unit": "mm"}
